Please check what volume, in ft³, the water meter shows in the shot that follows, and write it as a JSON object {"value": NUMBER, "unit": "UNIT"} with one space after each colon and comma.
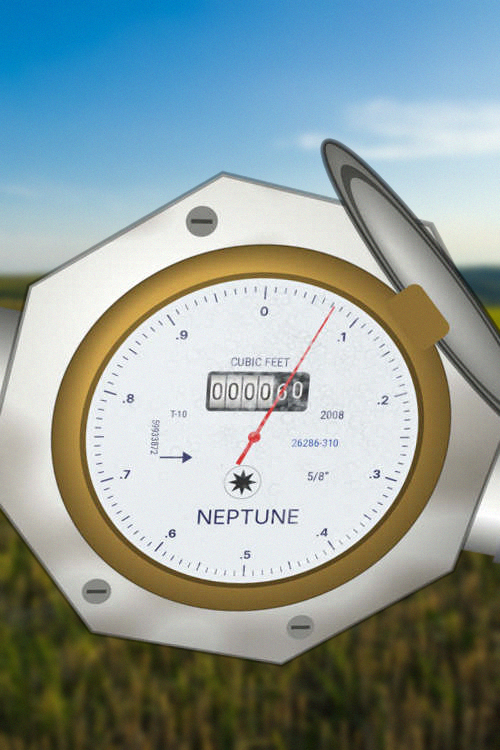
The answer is {"value": 60.07, "unit": "ft³"}
